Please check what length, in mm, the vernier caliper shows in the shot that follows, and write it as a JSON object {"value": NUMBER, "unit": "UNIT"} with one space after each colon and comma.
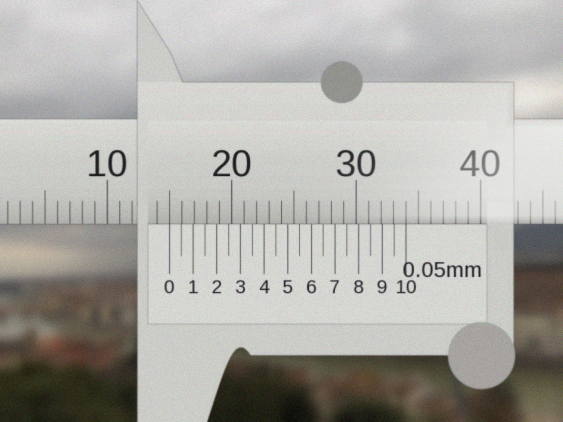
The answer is {"value": 15.0, "unit": "mm"}
